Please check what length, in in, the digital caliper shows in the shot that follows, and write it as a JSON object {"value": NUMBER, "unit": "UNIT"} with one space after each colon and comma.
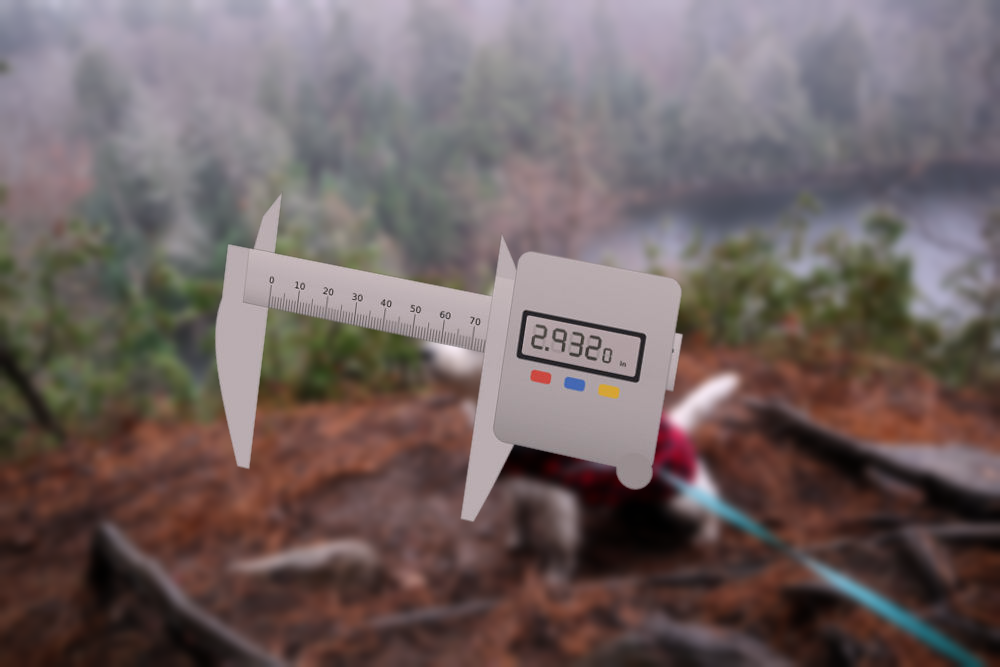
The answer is {"value": 2.9320, "unit": "in"}
